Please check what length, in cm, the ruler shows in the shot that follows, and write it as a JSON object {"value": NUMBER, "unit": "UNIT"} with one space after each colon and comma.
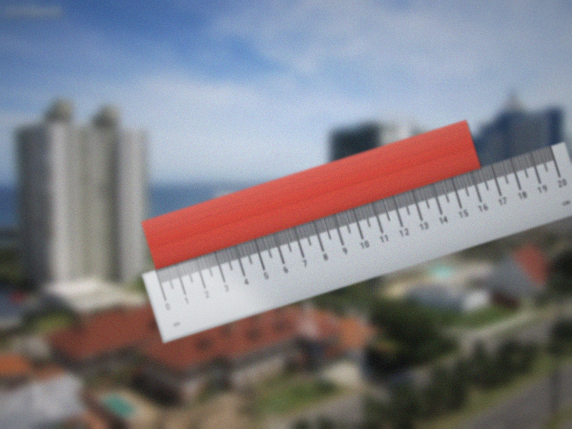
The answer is {"value": 16.5, "unit": "cm"}
